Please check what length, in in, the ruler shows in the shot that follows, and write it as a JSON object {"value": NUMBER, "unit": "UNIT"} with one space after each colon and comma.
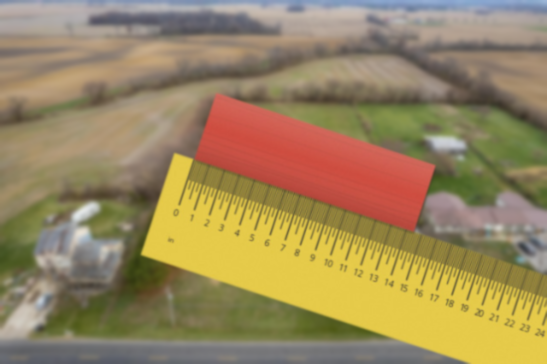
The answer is {"value": 14.5, "unit": "in"}
